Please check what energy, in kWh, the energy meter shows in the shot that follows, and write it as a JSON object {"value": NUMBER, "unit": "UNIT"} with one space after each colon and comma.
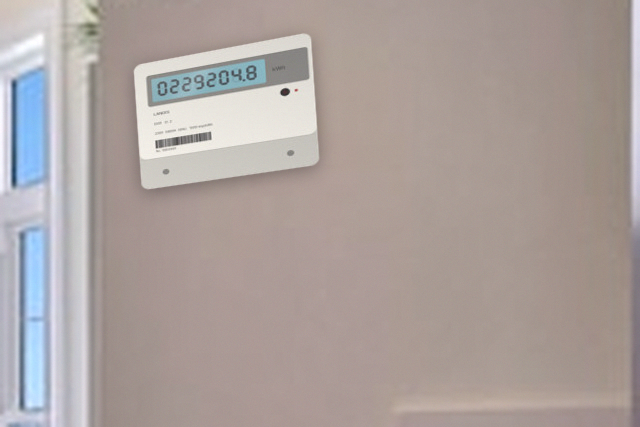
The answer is {"value": 229204.8, "unit": "kWh"}
